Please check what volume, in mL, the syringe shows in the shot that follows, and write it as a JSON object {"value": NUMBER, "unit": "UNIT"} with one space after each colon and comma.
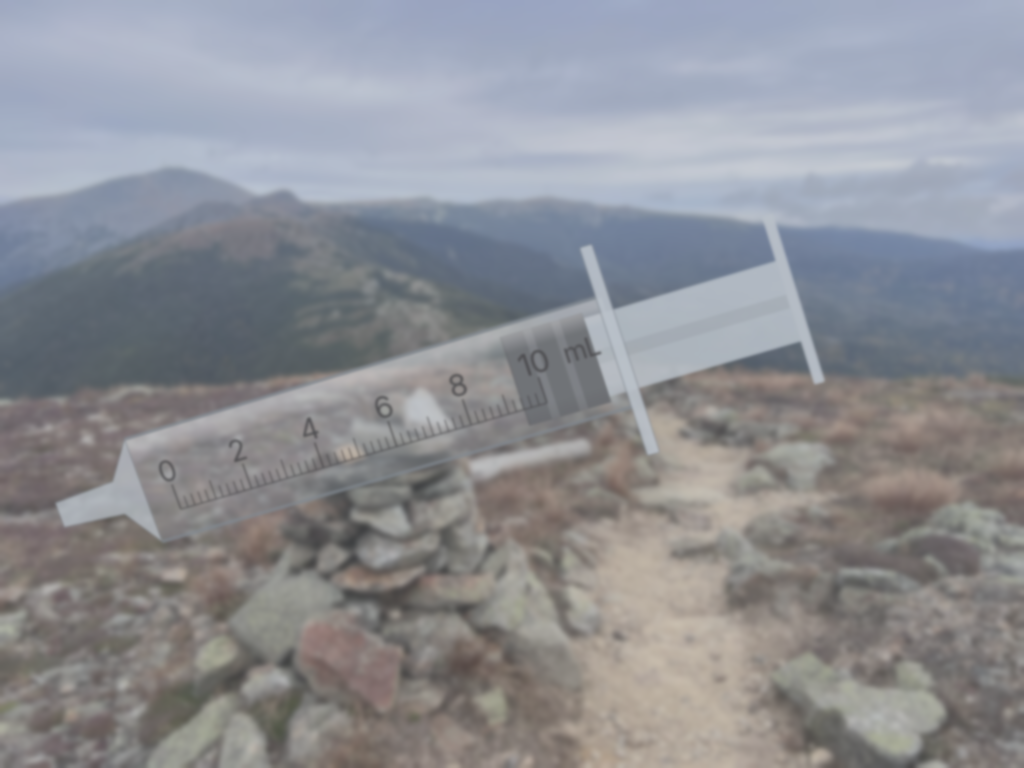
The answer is {"value": 9.4, "unit": "mL"}
